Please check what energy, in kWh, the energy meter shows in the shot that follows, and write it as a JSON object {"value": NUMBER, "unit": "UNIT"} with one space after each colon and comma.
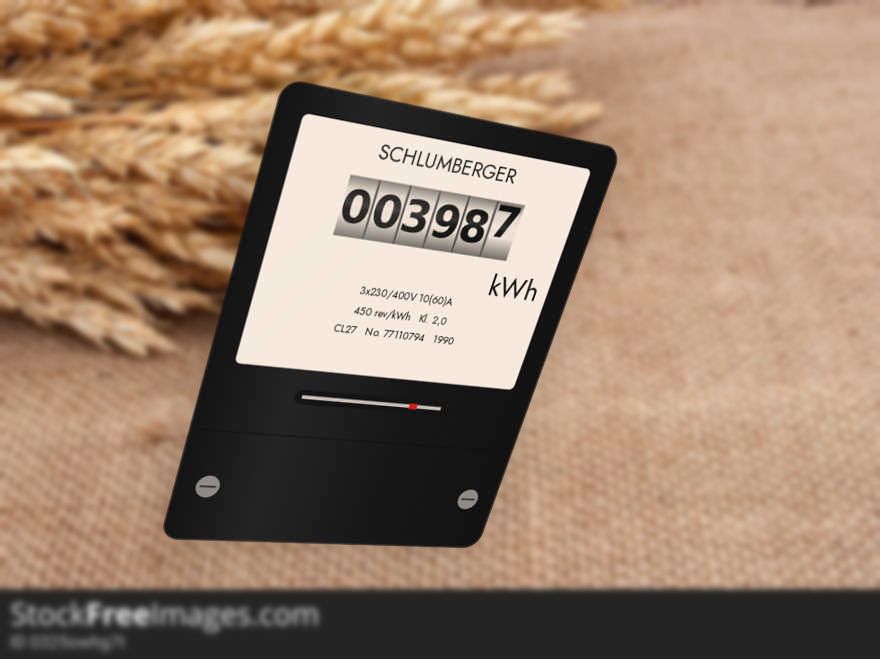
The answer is {"value": 3987, "unit": "kWh"}
